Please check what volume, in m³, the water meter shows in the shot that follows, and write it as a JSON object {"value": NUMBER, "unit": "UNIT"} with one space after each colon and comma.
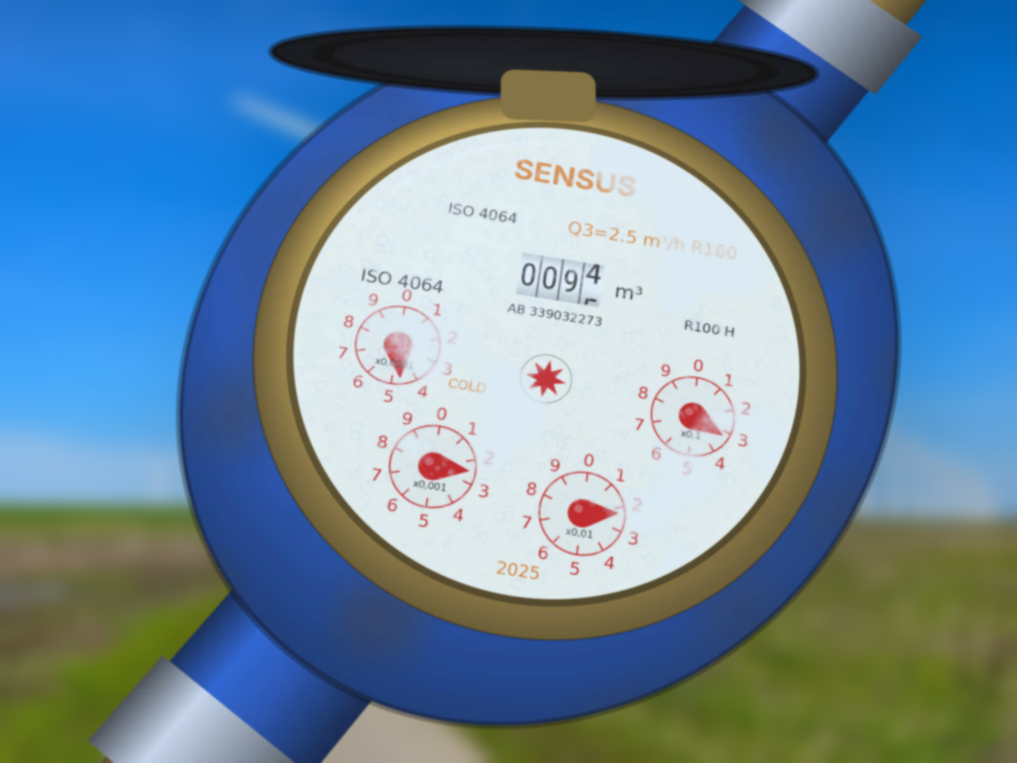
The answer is {"value": 94.3224, "unit": "m³"}
